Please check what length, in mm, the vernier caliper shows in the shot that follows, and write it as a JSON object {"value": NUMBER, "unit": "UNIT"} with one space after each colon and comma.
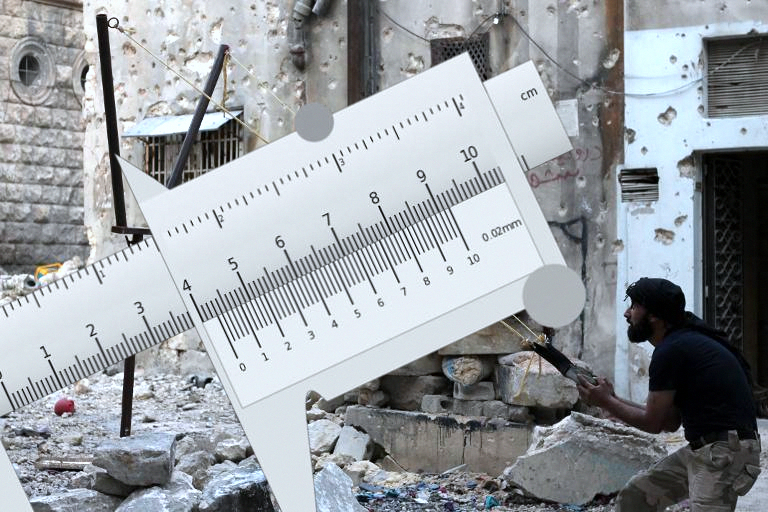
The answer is {"value": 43.0, "unit": "mm"}
